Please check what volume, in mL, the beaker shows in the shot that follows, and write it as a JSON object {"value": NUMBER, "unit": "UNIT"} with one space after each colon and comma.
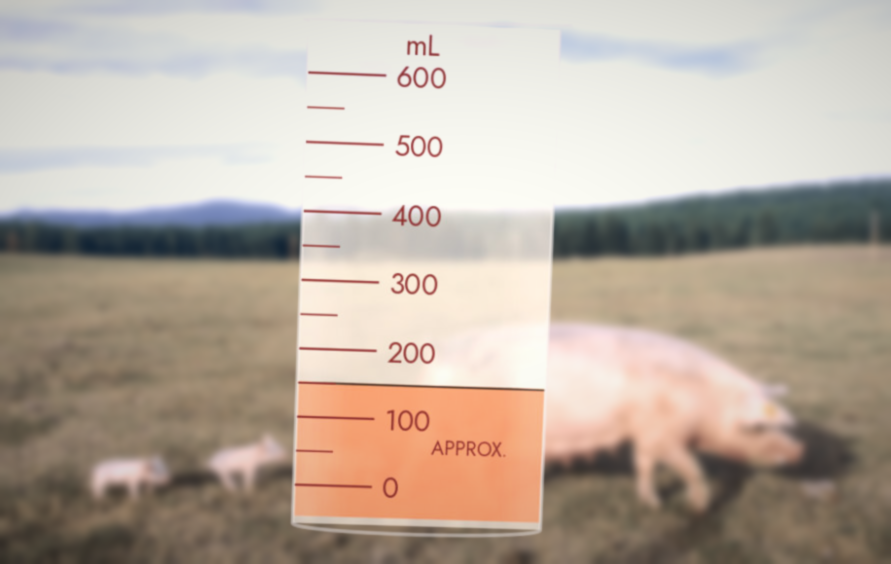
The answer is {"value": 150, "unit": "mL"}
